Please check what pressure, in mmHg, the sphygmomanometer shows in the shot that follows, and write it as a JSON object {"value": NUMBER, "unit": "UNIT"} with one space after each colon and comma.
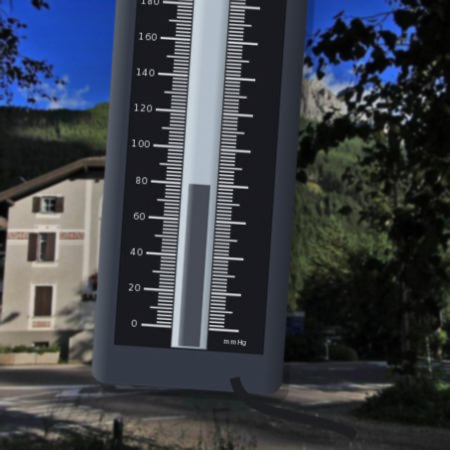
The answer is {"value": 80, "unit": "mmHg"}
